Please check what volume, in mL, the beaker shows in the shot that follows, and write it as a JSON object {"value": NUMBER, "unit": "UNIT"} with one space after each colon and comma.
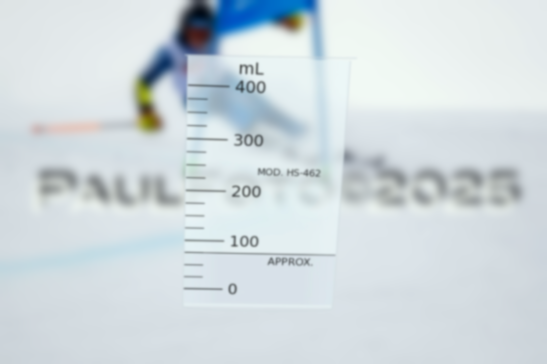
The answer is {"value": 75, "unit": "mL"}
